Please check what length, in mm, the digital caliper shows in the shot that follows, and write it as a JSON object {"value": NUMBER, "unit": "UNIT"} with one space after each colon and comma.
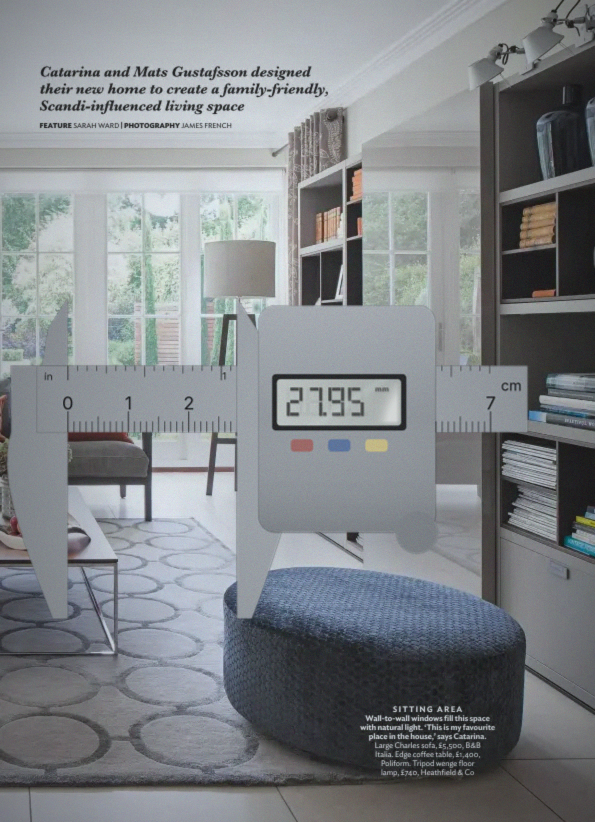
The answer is {"value": 27.95, "unit": "mm"}
